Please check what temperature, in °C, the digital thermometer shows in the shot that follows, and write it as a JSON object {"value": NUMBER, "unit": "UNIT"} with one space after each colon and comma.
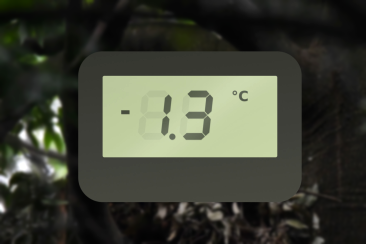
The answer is {"value": -1.3, "unit": "°C"}
